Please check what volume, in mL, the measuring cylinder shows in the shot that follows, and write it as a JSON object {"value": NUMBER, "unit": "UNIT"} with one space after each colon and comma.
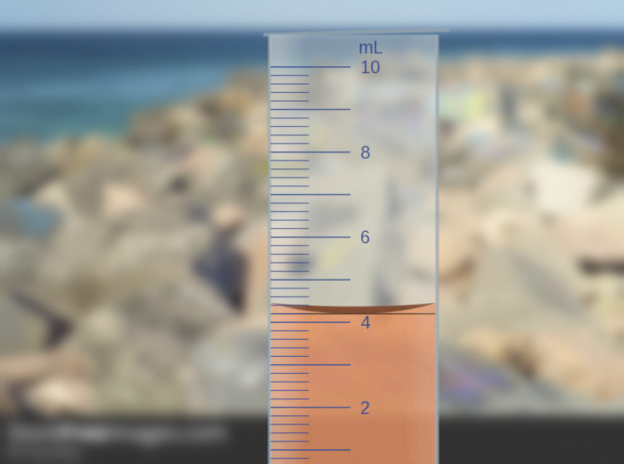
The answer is {"value": 4.2, "unit": "mL"}
